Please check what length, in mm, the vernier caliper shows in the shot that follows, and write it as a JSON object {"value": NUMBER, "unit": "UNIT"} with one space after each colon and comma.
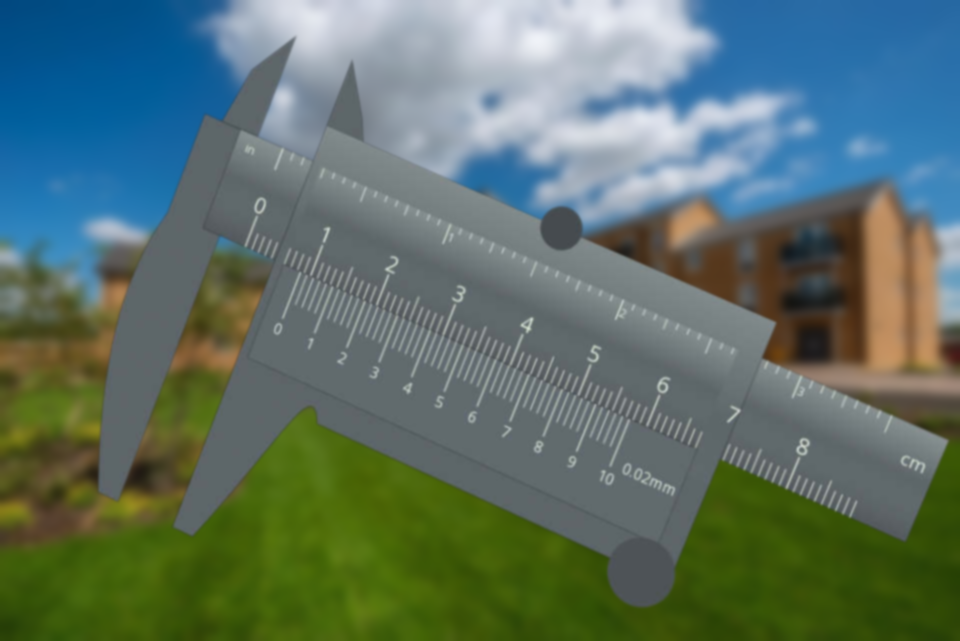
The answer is {"value": 8.5, "unit": "mm"}
